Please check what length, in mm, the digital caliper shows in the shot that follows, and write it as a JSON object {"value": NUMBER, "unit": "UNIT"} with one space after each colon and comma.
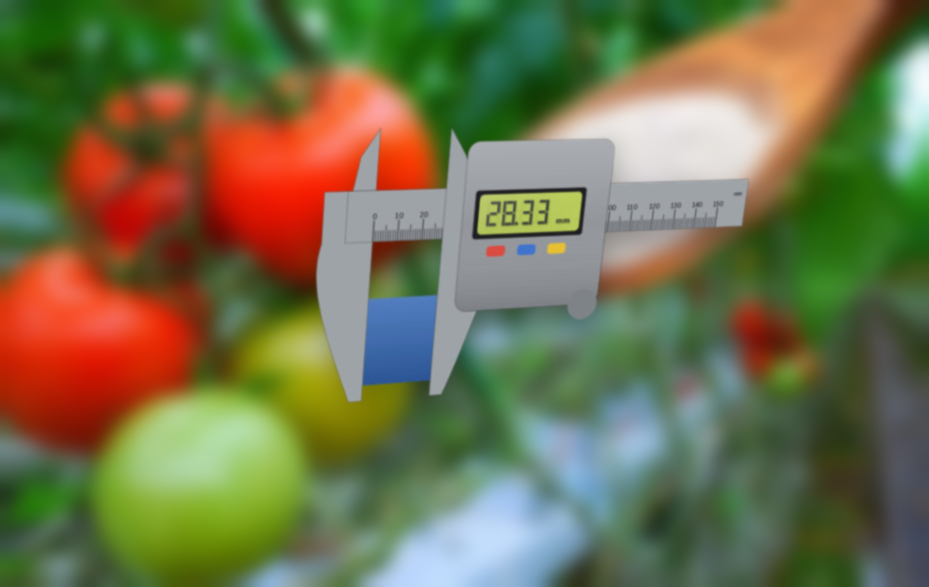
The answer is {"value": 28.33, "unit": "mm"}
